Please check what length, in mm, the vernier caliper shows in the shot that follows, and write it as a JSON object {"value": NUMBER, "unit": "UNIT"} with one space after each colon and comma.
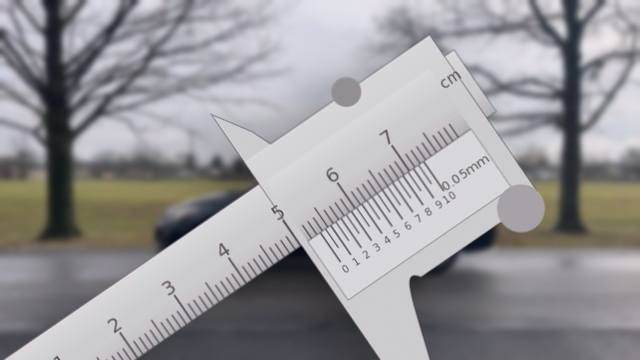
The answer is {"value": 53.6, "unit": "mm"}
